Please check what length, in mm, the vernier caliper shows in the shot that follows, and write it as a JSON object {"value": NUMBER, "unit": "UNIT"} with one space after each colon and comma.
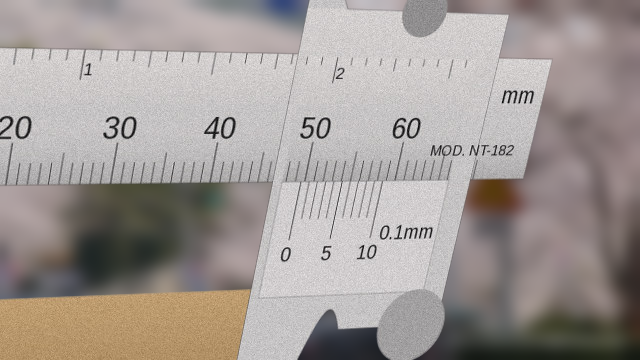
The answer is {"value": 49.6, "unit": "mm"}
